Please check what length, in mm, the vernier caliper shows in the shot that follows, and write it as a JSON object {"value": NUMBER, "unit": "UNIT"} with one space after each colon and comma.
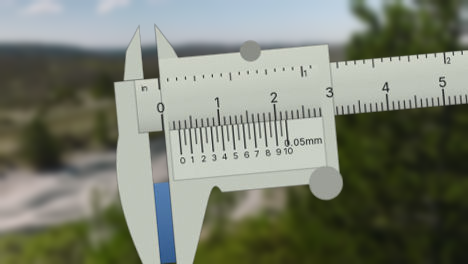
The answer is {"value": 2.8, "unit": "mm"}
